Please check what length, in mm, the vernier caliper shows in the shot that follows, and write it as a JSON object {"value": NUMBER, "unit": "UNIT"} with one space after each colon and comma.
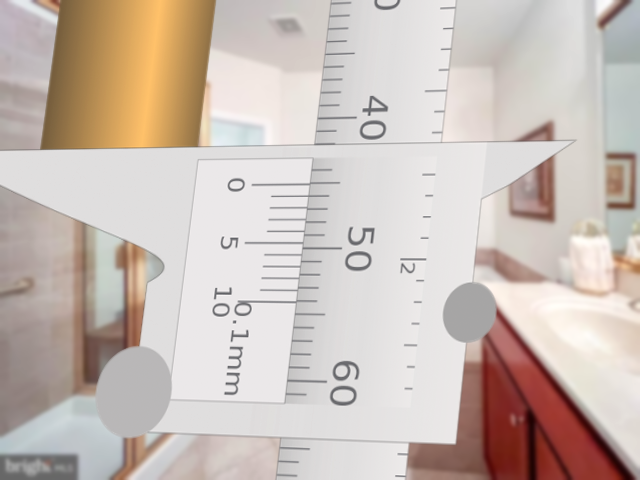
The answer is {"value": 45.1, "unit": "mm"}
